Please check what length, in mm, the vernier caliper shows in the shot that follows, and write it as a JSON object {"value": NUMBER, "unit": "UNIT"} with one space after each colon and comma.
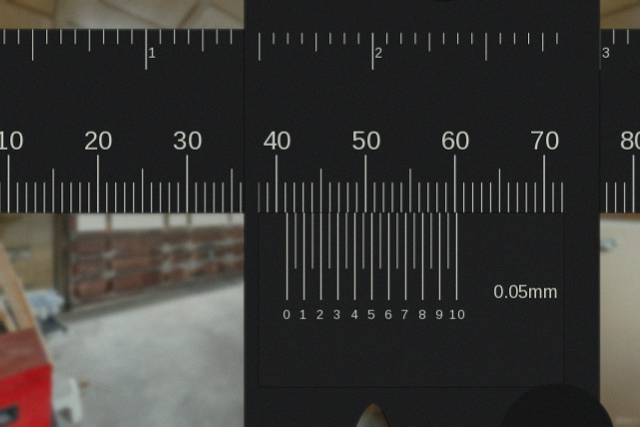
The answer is {"value": 41.2, "unit": "mm"}
